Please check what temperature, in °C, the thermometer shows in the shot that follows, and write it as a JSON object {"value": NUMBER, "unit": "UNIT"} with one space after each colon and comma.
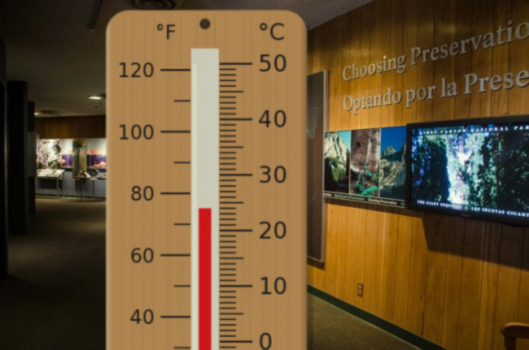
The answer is {"value": 24, "unit": "°C"}
